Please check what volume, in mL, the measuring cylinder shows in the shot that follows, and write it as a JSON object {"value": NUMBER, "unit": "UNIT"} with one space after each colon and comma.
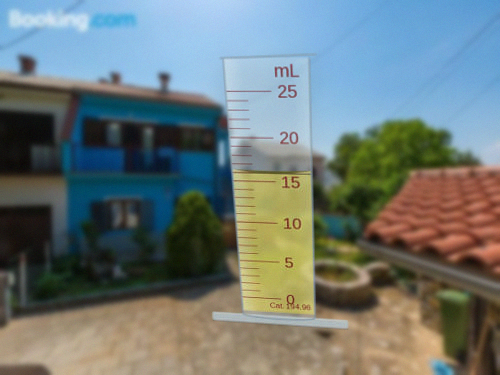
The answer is {"value": 16, "unit": "mL"}
